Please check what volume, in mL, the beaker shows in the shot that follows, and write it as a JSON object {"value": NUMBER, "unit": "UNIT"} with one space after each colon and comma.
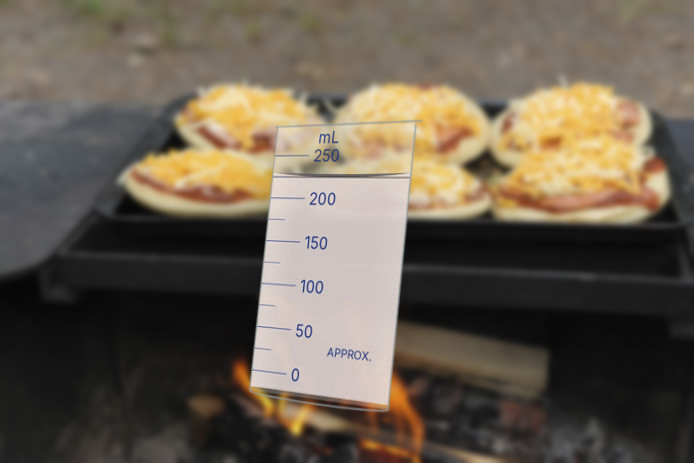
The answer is {"value": 225, "unit": "mL"}
